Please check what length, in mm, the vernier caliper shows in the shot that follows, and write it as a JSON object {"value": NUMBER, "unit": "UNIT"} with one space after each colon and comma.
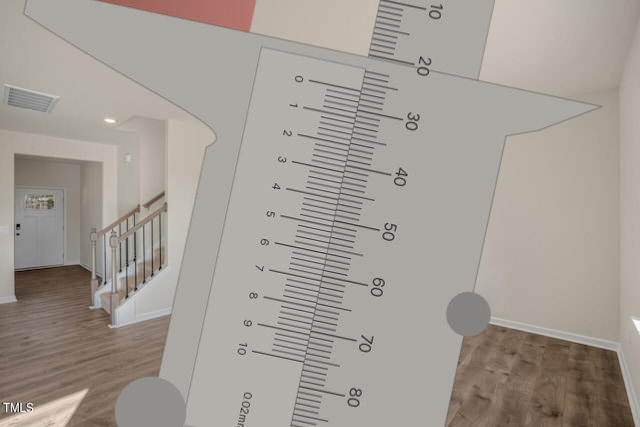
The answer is {"value": 26.6, "unit": "mm"}
